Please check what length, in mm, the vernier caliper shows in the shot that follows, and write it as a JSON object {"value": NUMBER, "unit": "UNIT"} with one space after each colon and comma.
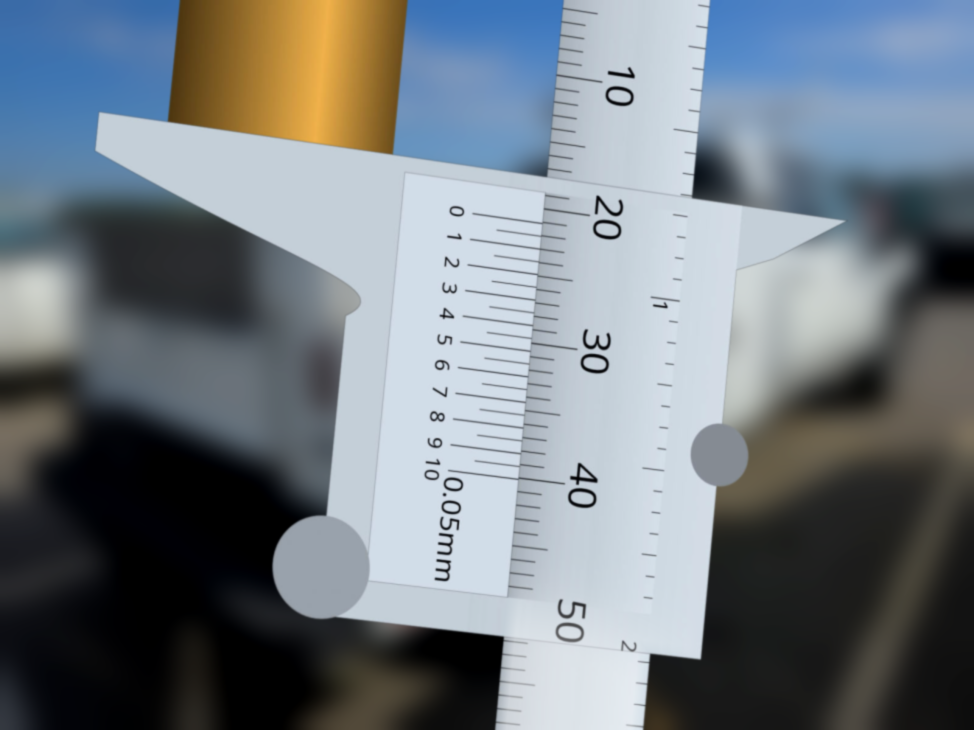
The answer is {"value": 21.1, "unit": "mm"}
